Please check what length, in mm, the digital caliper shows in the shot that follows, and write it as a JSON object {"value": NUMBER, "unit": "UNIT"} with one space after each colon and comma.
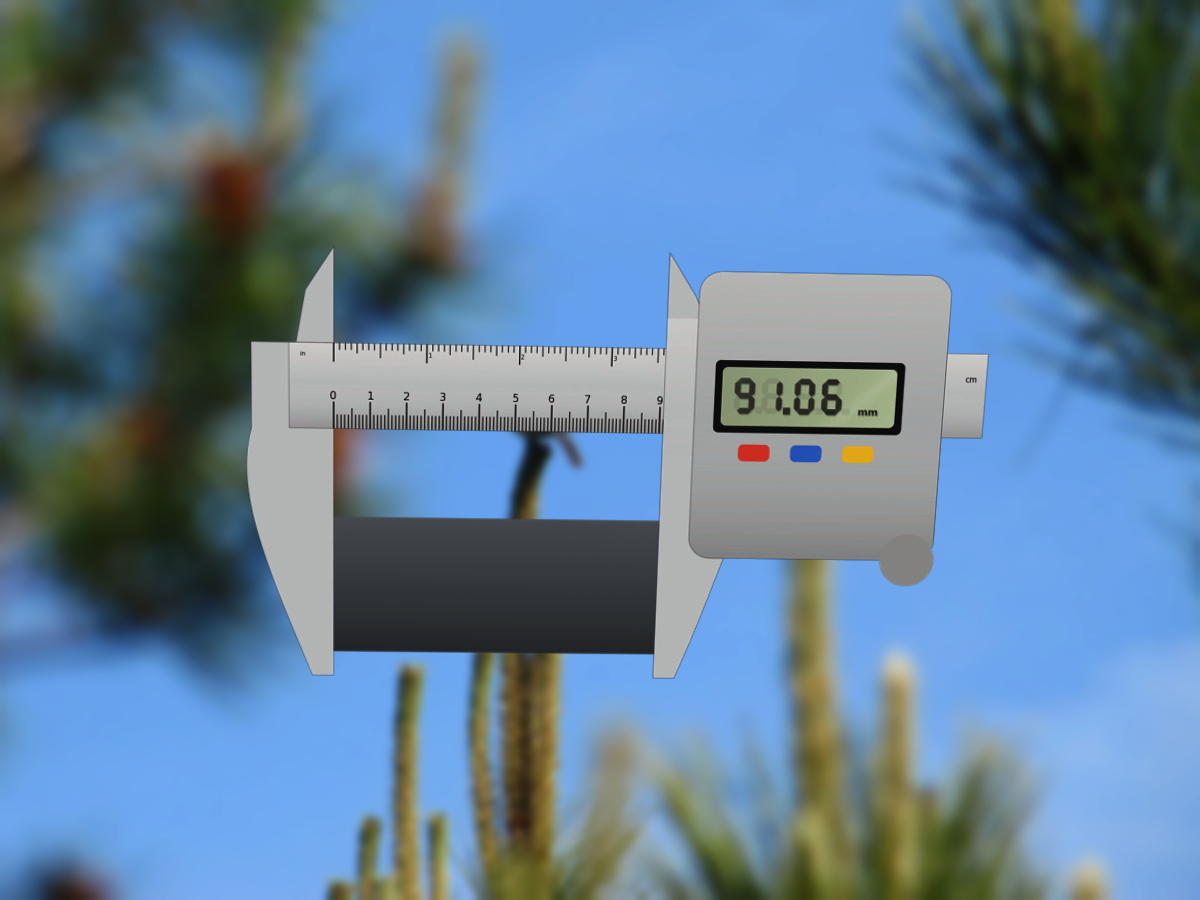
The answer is {"value": 91.06, "unit": "mm"}
